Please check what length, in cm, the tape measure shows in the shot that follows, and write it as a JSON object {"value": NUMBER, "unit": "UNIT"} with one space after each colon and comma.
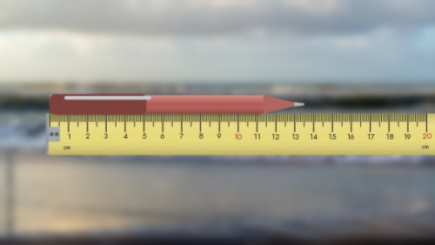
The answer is {"value": 13.5, "unit": "cm"}
